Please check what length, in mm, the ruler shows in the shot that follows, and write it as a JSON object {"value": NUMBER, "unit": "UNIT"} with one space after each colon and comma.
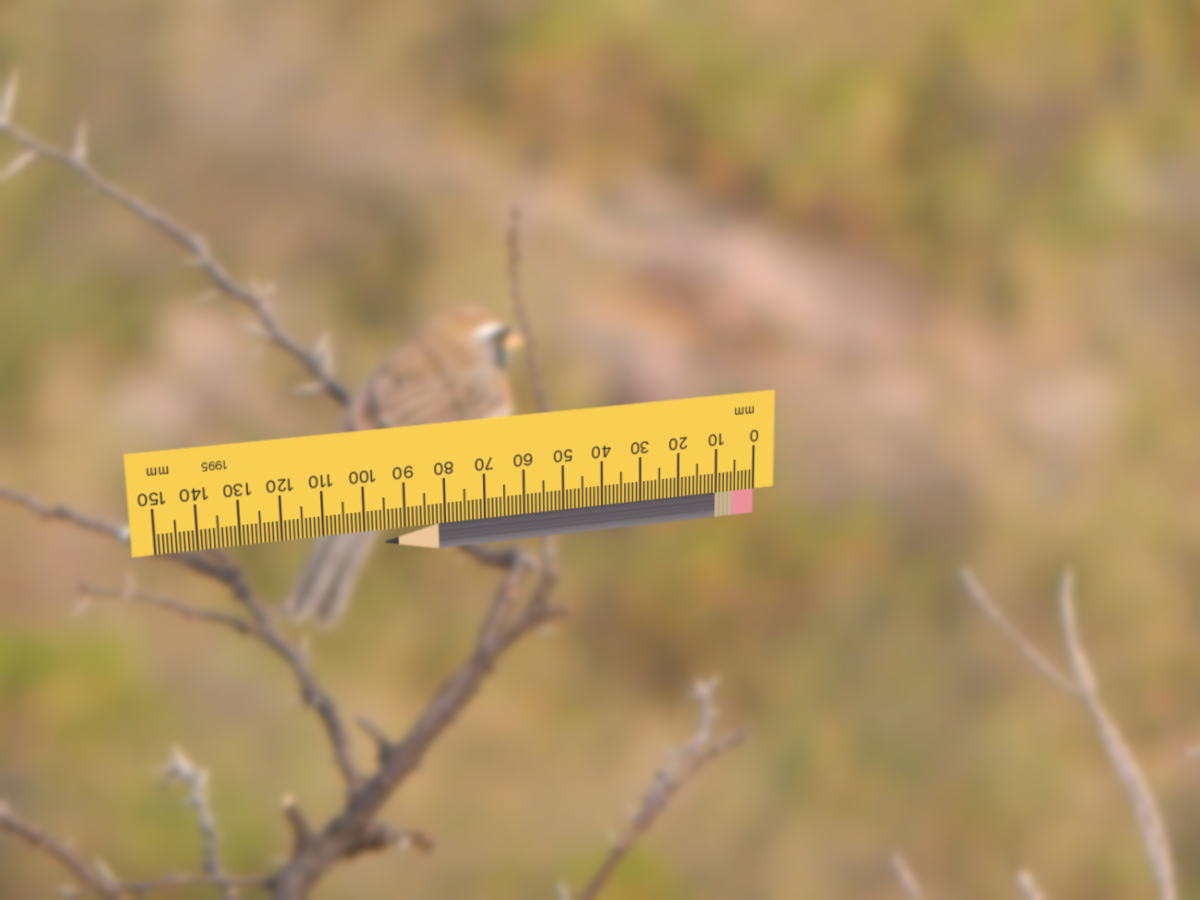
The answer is {"value": 95, "unit": "mm"}
